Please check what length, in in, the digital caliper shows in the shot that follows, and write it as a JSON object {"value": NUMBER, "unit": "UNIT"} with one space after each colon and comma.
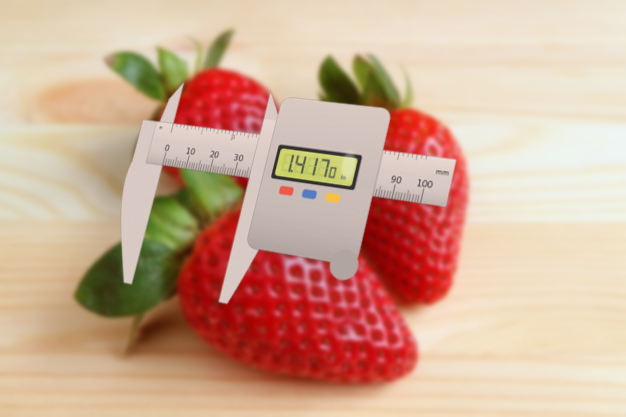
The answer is {"value": 1.4170, "unit": "in"}
